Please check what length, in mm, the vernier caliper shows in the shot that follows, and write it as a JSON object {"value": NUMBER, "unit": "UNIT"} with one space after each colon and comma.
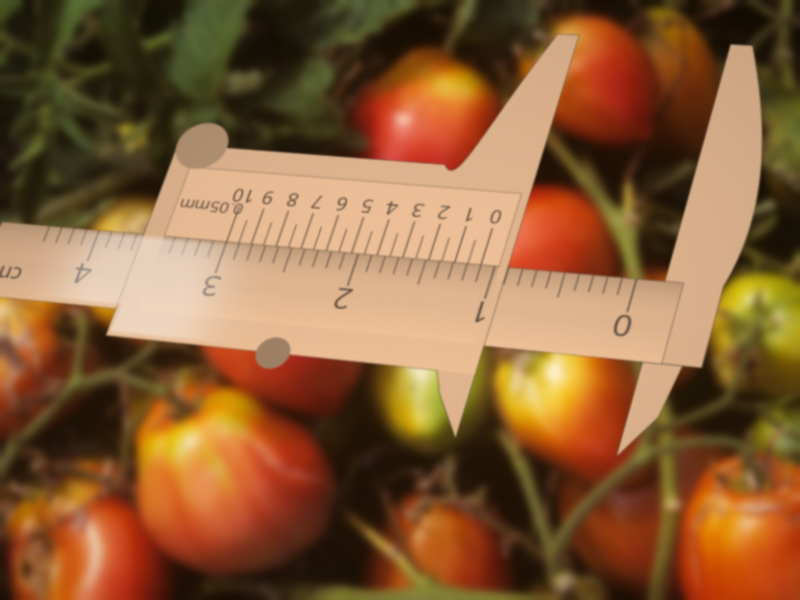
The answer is {"value": 11.0, "unit": "mm"}
